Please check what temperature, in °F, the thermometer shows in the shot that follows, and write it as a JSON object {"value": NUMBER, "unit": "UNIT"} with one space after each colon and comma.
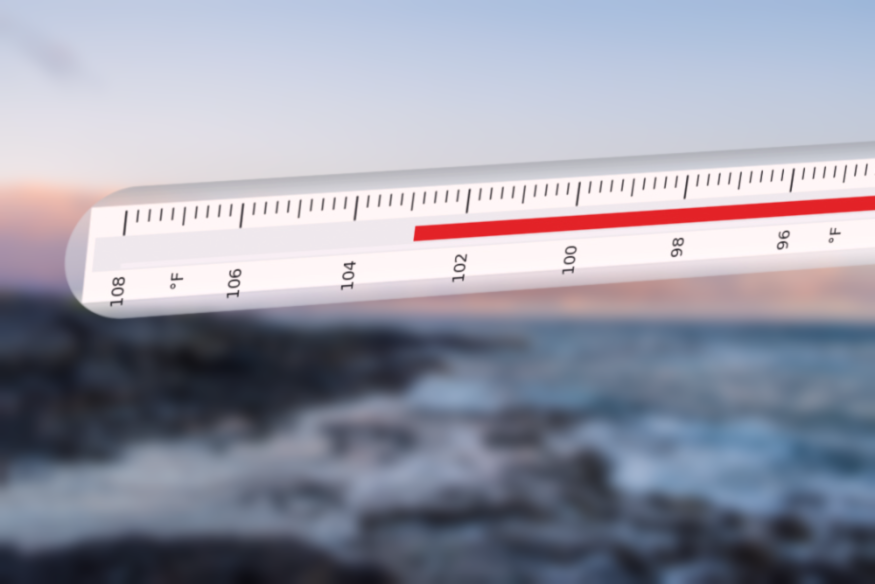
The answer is {"value": 102.9, "unit": "°F"}
